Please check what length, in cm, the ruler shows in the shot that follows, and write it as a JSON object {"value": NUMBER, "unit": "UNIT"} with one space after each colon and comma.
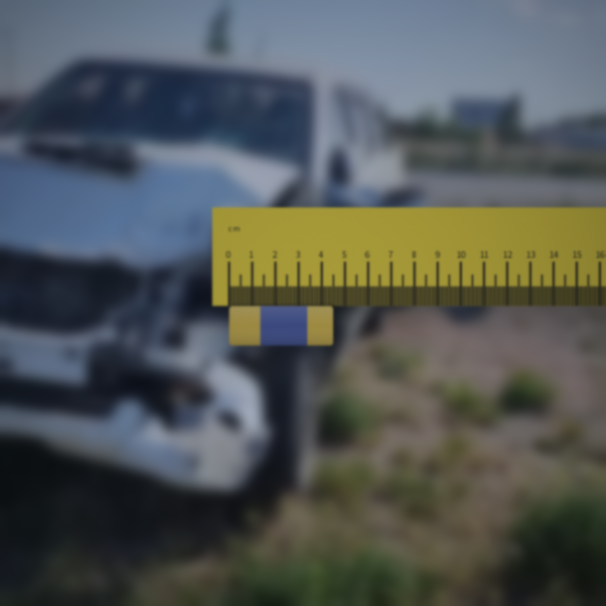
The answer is {"value": 4.5, "unit": "cm"}
